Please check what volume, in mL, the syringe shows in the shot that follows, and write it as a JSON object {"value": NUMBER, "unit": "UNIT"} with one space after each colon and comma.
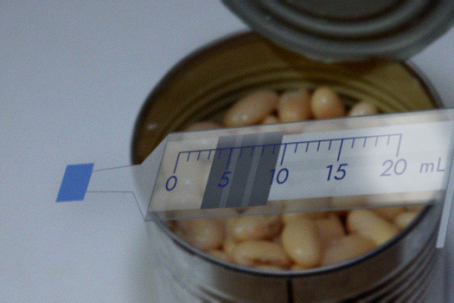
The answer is {"value": 3.5, "unit": "mL"}
